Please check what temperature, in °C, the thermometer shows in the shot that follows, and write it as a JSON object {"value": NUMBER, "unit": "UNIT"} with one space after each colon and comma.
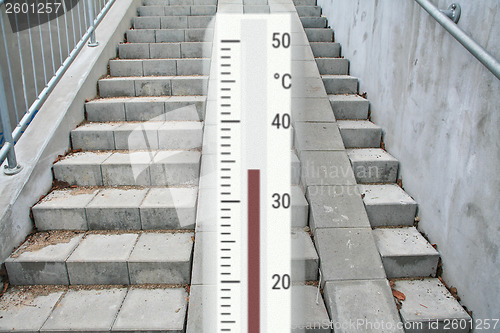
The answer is {"value": 34, "unit": "°C"}
